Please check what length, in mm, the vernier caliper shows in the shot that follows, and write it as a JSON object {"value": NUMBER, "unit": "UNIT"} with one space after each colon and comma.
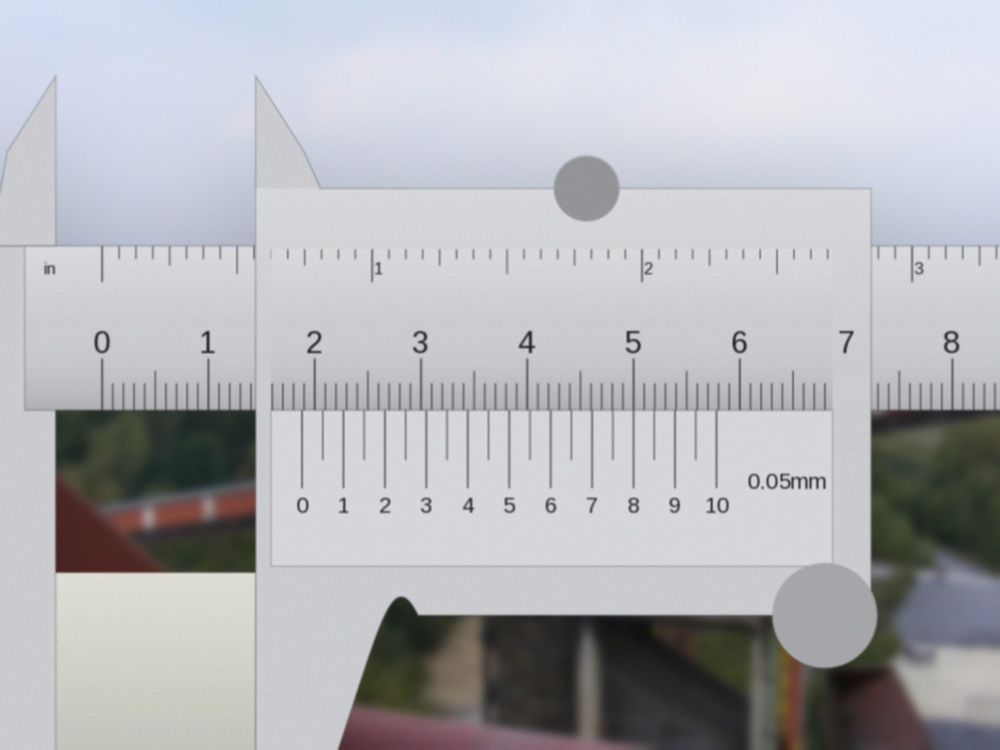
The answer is {"value": 18.8, "unit": "mm"}
